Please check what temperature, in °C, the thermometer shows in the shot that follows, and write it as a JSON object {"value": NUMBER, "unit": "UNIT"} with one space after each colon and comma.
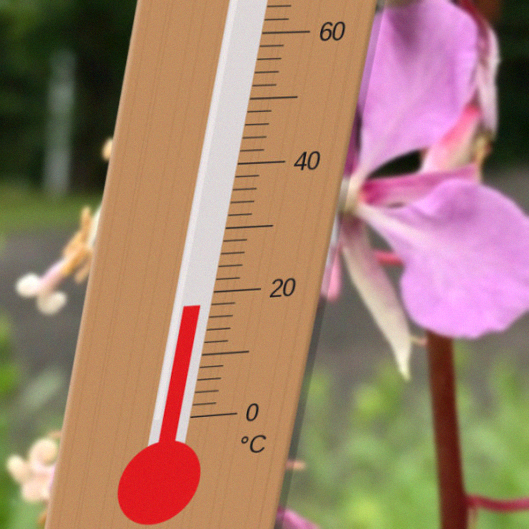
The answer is {"value": 18, "unit": "°C"}
